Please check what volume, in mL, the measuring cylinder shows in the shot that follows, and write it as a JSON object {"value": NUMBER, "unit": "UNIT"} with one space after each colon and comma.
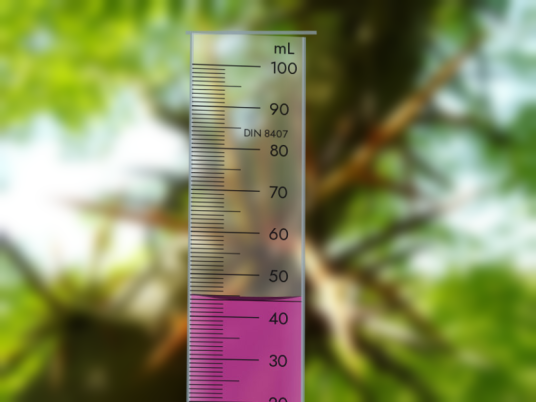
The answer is {"value": 44, "unit": "mL"}
